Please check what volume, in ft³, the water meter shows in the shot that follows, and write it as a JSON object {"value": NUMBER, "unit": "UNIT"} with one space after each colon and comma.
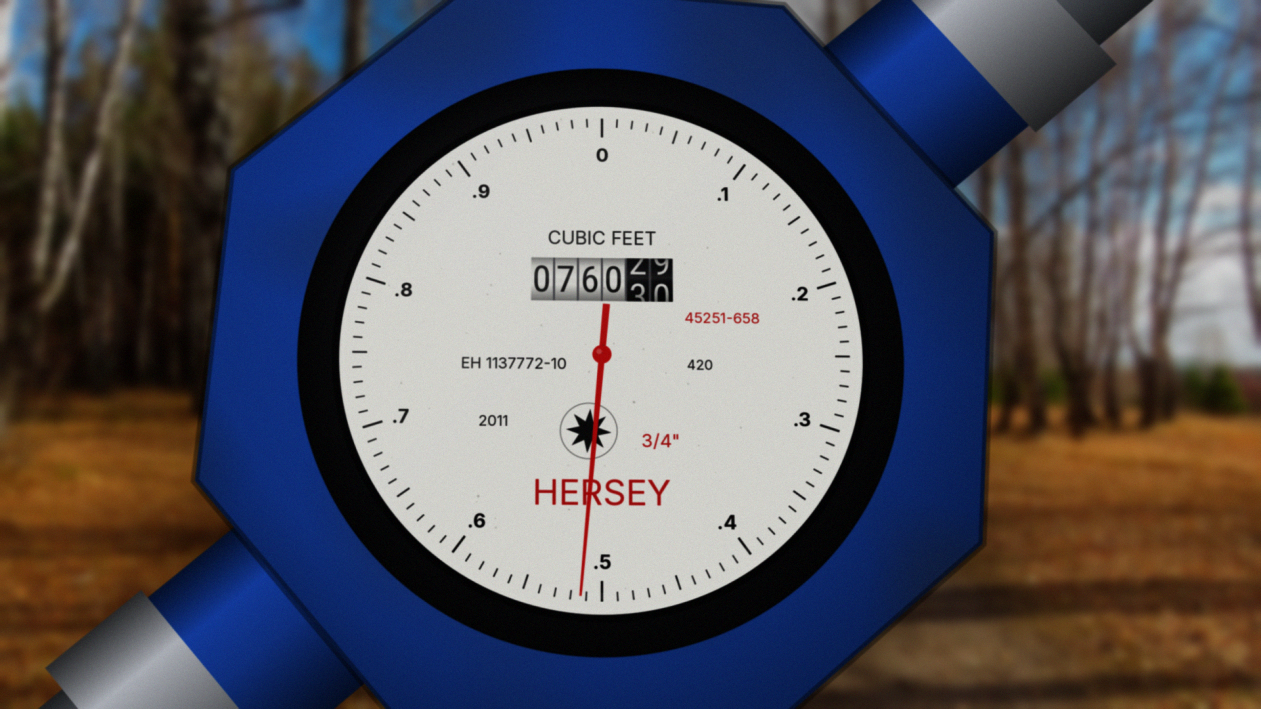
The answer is {"value": 76029.51, "unit": "ft³"}
